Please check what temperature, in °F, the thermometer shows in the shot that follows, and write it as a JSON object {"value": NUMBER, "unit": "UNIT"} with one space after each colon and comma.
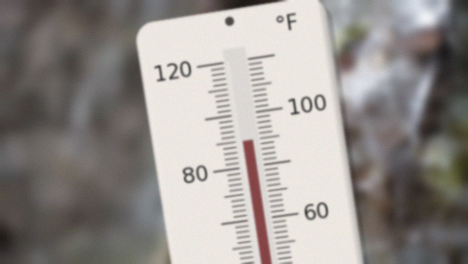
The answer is {"value": 90, "unit": "°F"}
